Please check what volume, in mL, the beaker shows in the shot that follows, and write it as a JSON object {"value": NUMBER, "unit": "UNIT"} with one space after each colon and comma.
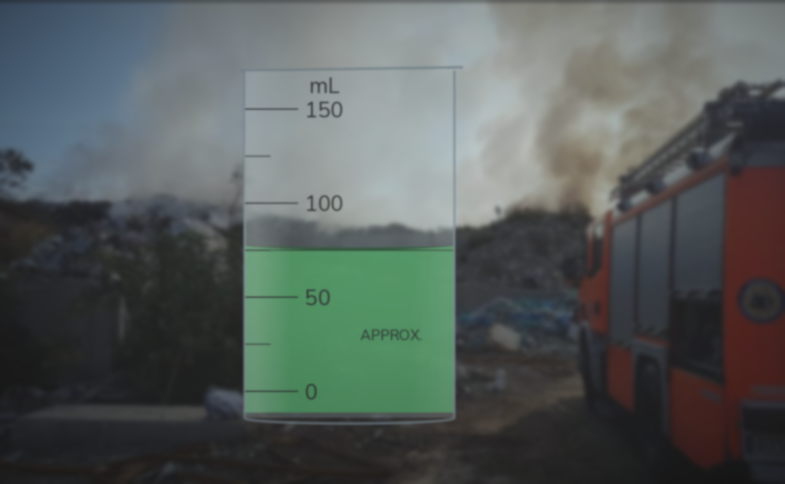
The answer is {"value": 75, "unit": "mL"}
